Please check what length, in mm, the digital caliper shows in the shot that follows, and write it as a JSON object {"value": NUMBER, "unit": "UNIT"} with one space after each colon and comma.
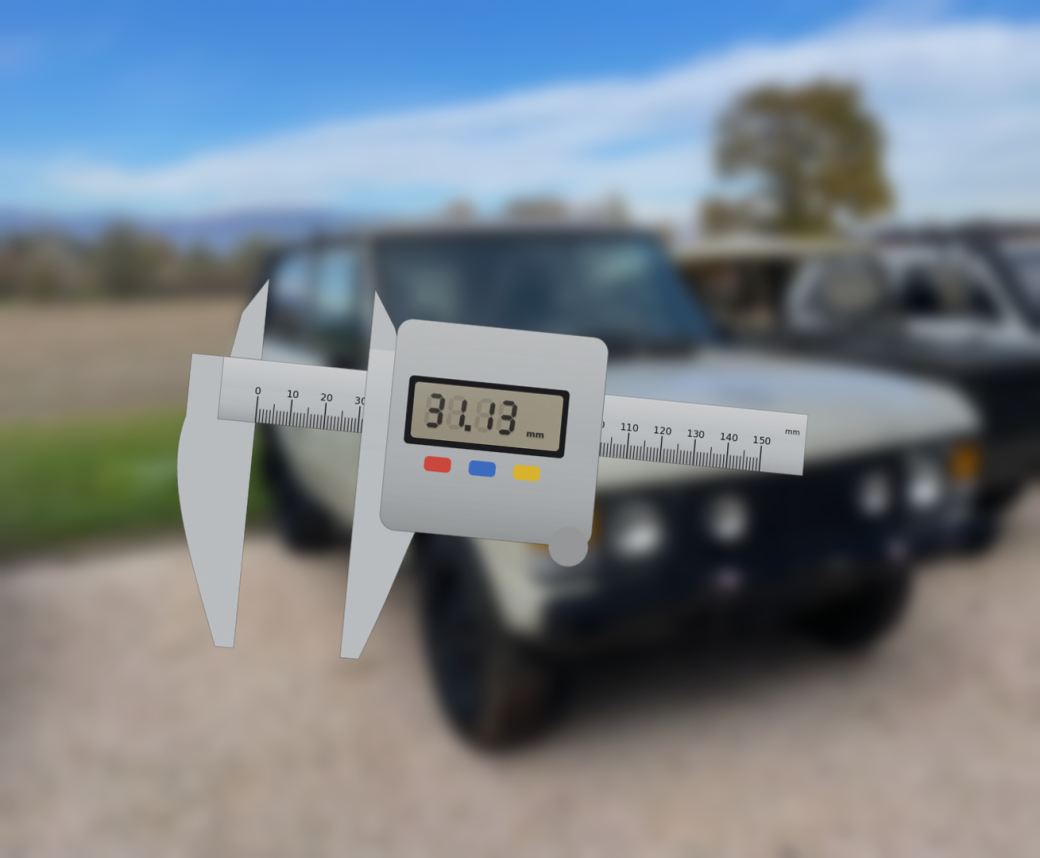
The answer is {"value": 31.13, "unit": "mm"}
